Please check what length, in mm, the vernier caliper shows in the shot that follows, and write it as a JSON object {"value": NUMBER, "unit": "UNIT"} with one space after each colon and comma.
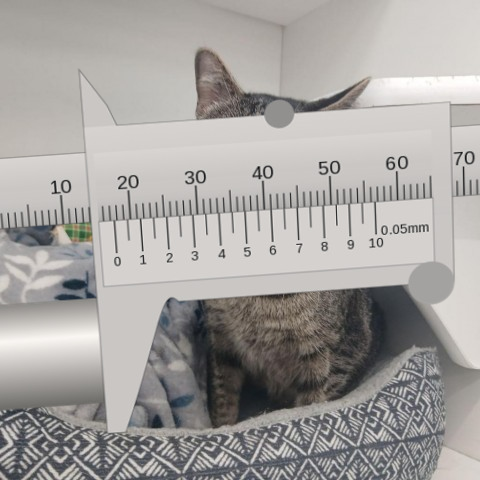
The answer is {"value": 17.6, "unit": "mm"}
